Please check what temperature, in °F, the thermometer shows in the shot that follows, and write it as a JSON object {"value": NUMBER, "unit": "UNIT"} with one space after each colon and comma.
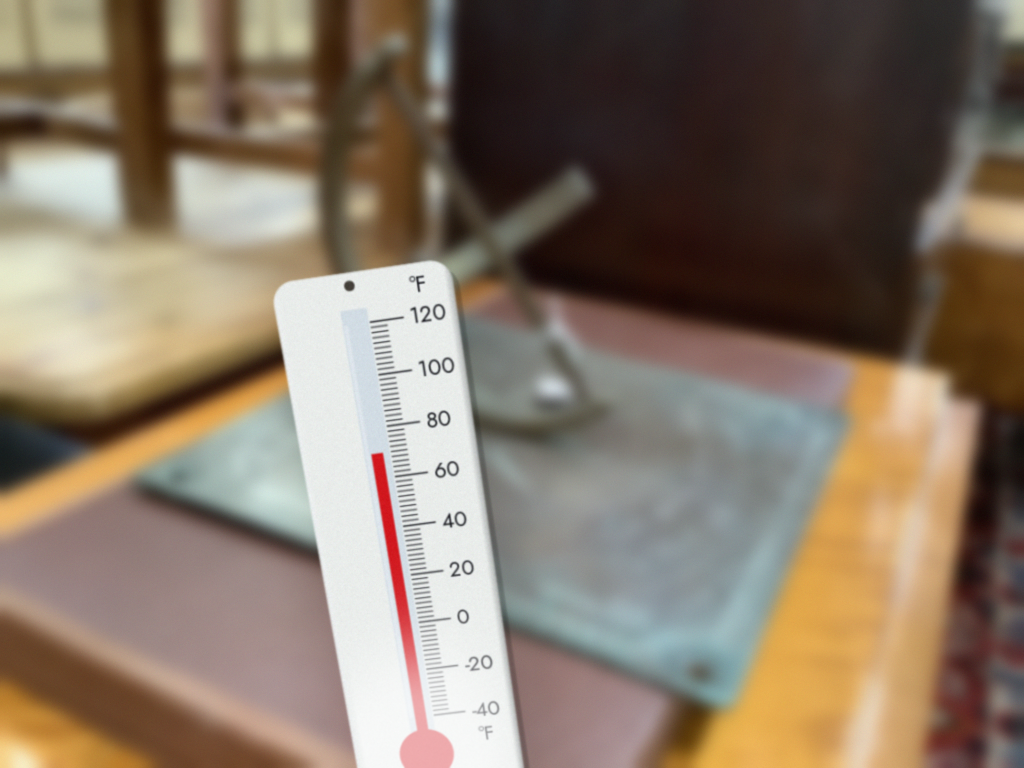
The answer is {"value": 70, "unit": "°F"}
